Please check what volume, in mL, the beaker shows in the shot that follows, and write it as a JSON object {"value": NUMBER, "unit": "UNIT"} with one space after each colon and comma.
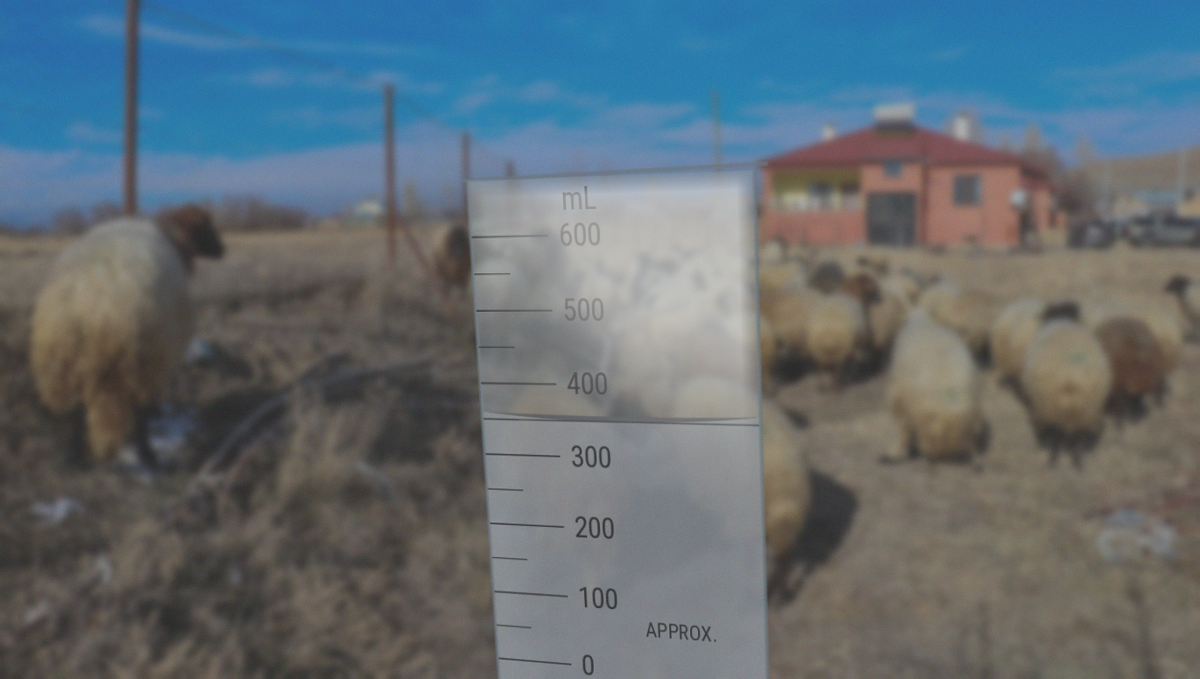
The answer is {"value": 350, "unit": "mL"}
